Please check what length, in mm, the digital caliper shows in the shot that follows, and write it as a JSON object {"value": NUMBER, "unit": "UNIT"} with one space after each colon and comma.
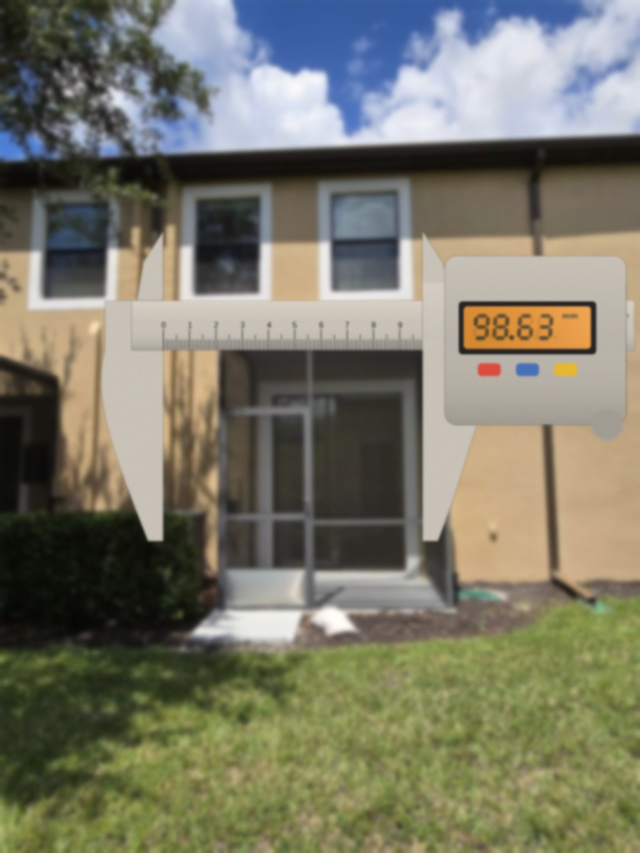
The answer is {"value": 98.63, "unit": "mm"}
